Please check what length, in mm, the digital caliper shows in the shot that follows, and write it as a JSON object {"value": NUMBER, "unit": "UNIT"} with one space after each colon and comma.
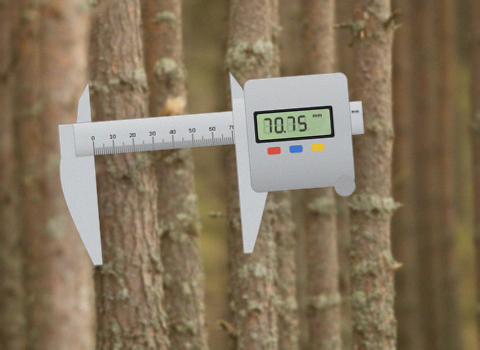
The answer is {"value": 70.75, "unit": "mm"}
